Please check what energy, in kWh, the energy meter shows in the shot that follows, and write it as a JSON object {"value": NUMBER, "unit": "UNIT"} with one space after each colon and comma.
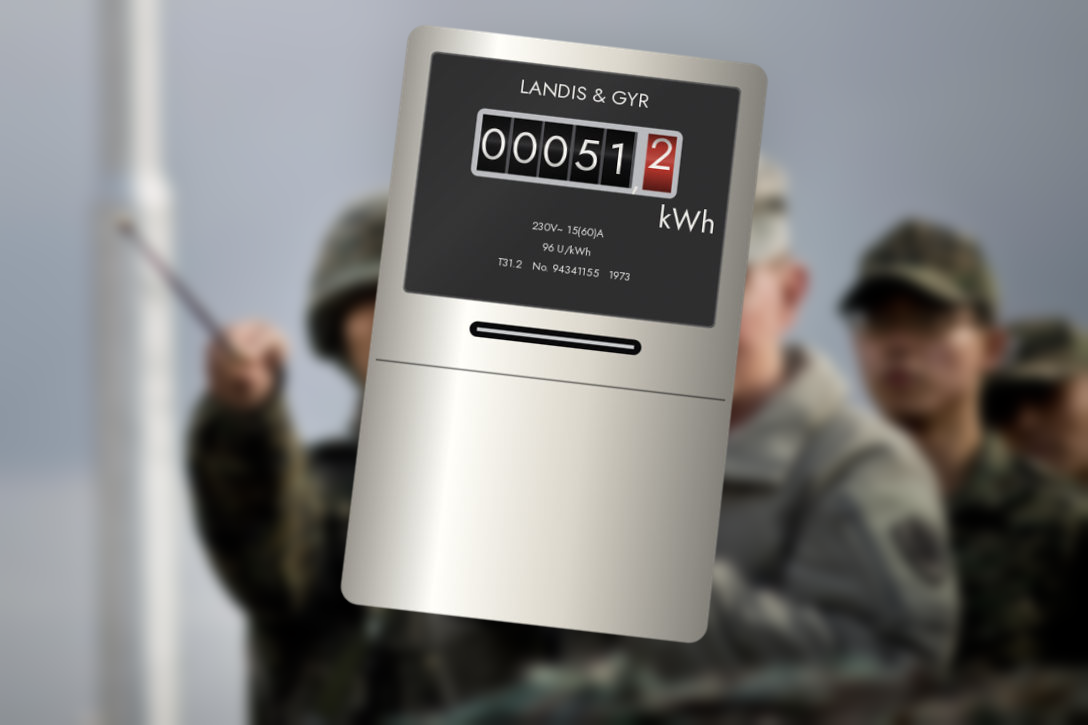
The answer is {"value": 51.2, "unit": "kWh"}
